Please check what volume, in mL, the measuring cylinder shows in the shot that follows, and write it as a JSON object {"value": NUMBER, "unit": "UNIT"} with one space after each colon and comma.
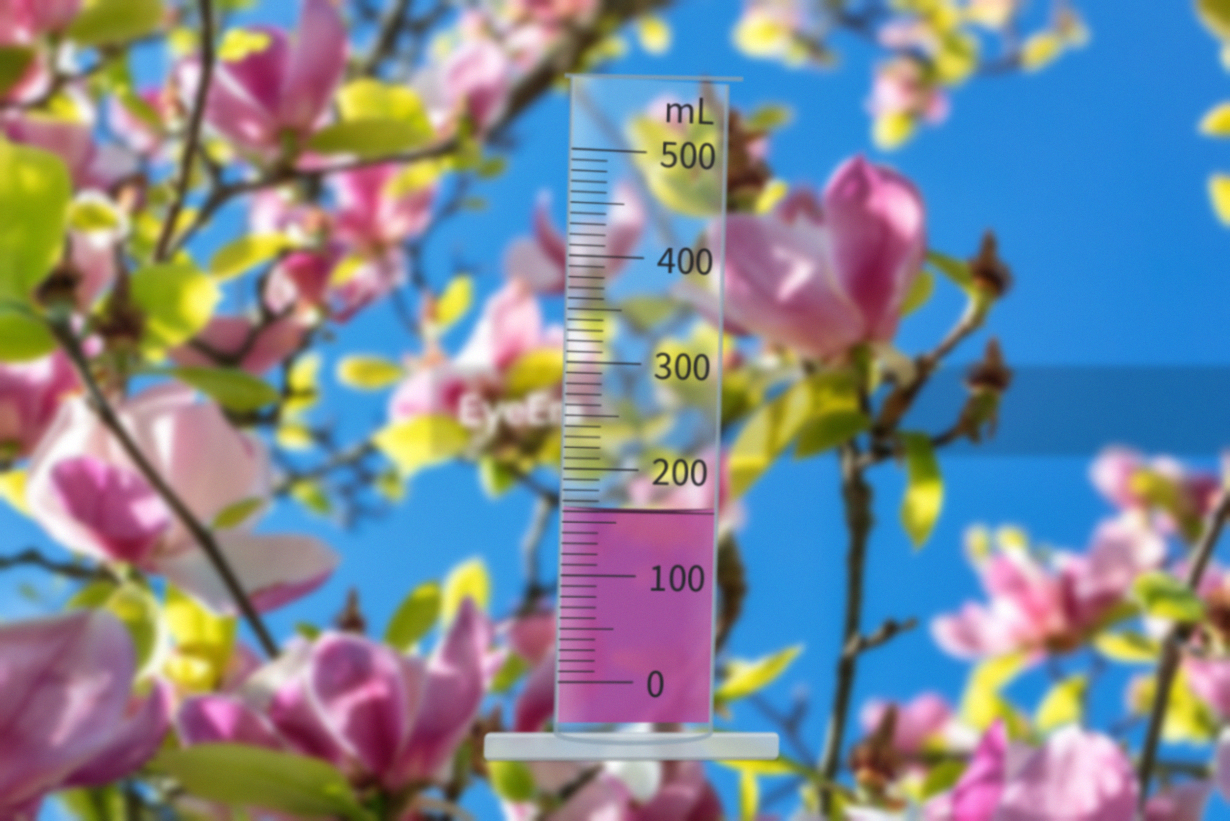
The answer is {"value": 160, "unit": "mL"}
